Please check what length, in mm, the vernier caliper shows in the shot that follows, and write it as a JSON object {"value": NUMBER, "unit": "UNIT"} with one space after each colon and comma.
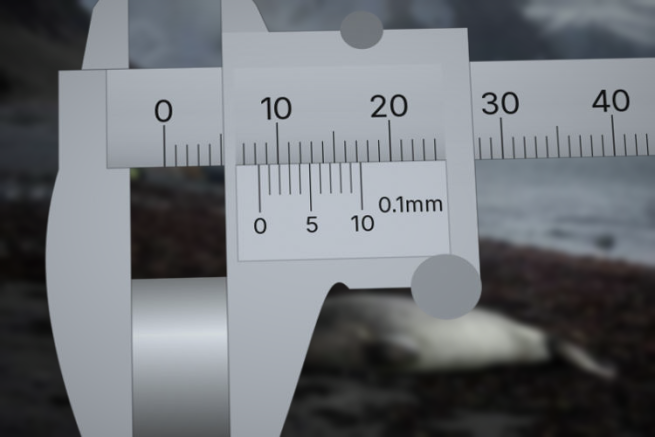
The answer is {"value": 8.3, "unit": "mm"}
